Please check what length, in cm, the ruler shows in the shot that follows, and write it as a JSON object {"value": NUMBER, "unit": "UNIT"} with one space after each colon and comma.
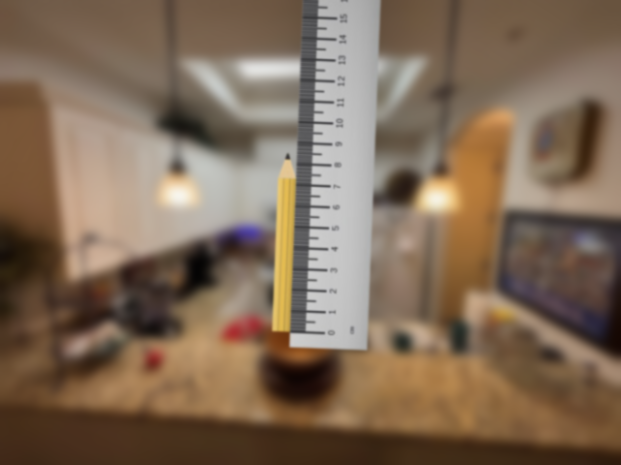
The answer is {"value": 8.5, "unit": "cm"}
